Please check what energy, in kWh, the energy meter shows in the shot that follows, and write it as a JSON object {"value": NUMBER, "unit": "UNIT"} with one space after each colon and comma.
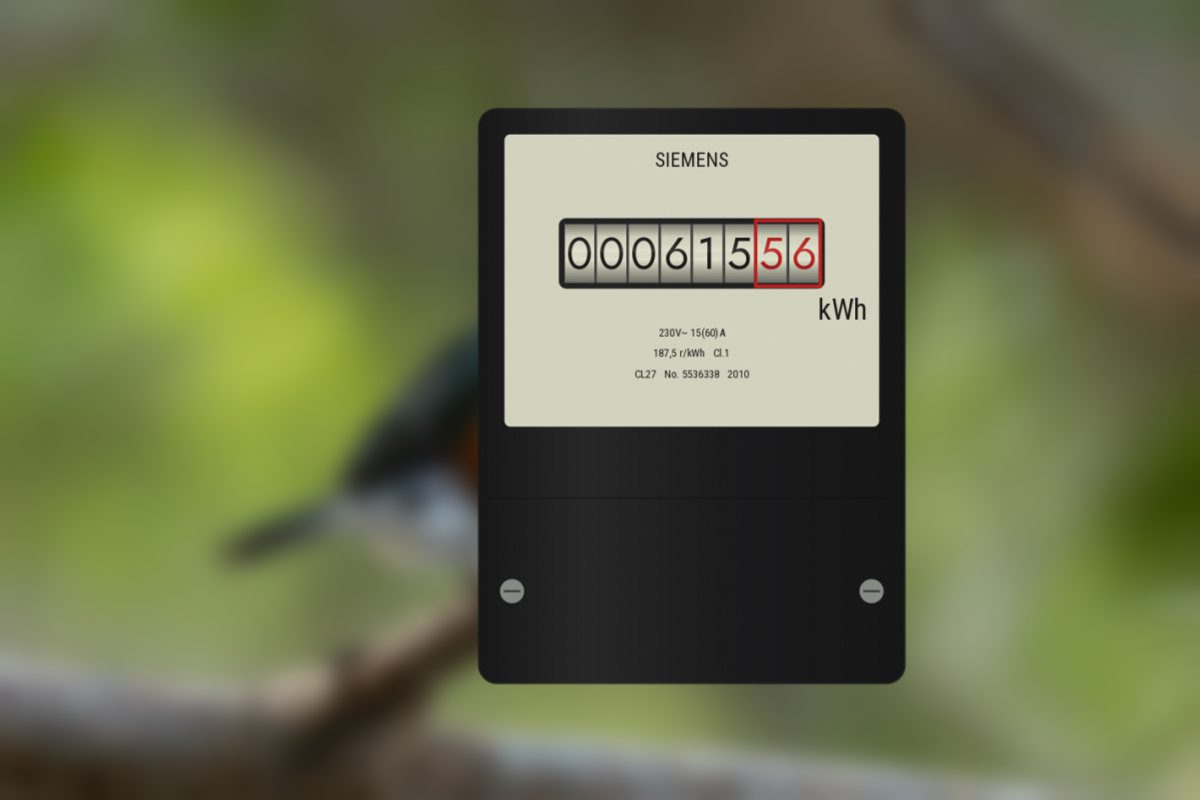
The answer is {"value": 615.56, "unit": "kWh"}
